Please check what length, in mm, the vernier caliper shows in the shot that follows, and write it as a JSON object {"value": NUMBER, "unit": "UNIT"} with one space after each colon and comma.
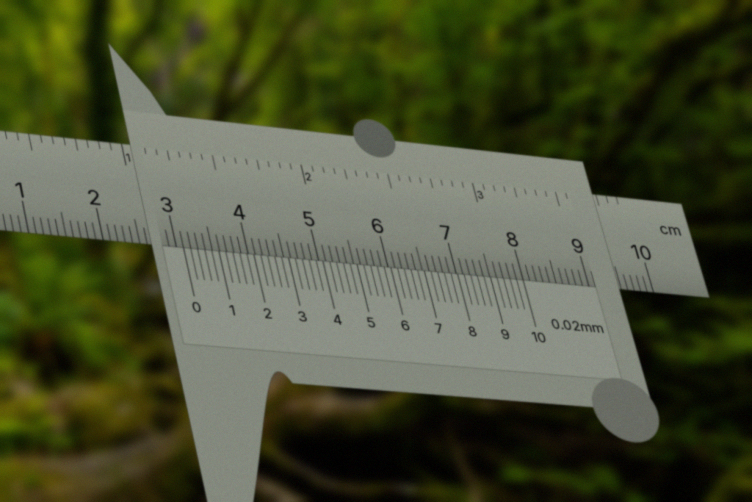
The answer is {"value": 31.0, "unit": "mm"}
